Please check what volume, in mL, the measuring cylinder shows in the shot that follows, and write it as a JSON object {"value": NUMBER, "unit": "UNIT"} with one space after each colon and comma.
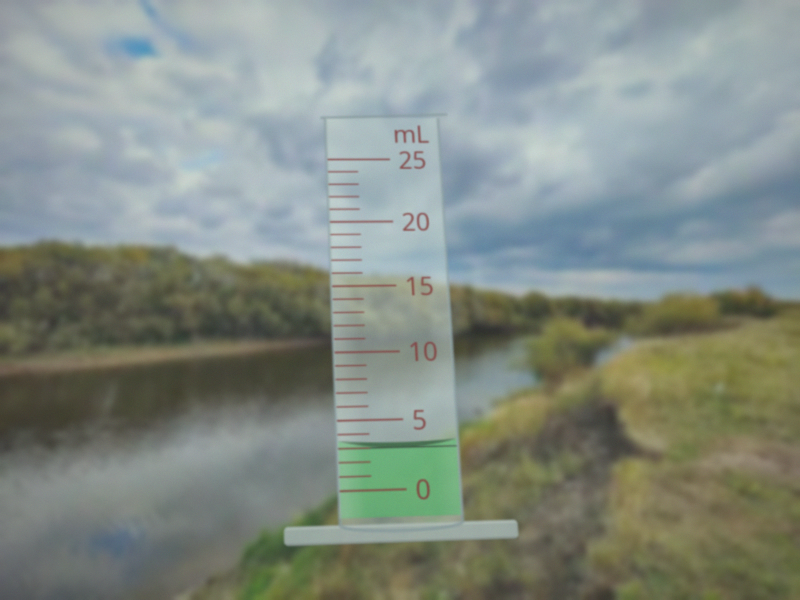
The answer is {"value": 3, "unit": "mL"}
